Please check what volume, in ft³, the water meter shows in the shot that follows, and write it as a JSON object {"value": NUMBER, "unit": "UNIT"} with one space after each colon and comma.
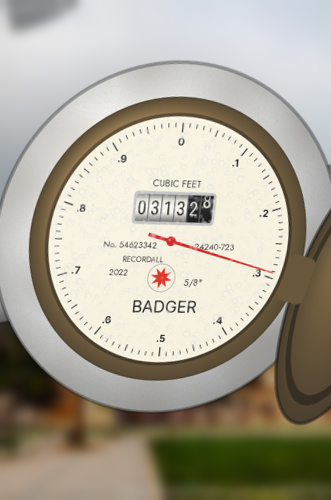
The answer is {"value": 31328.29, "unit": "ft³"}
